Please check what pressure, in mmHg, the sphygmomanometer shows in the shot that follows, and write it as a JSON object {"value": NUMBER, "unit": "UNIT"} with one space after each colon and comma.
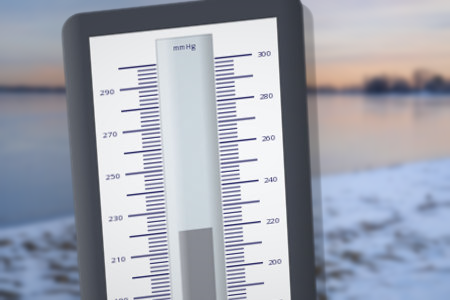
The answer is {"value": 220, "unit": "mmHg"}
